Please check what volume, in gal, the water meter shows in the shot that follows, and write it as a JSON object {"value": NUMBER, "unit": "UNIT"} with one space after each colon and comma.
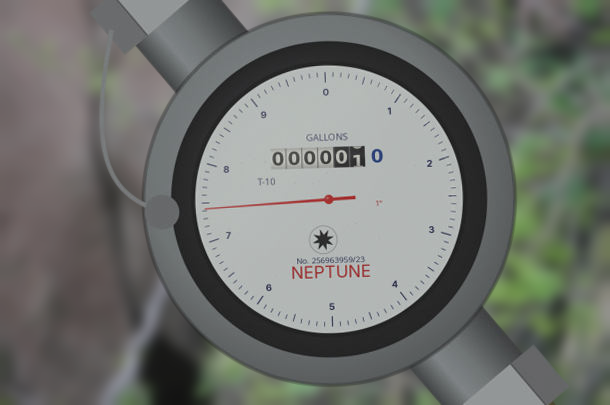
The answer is {"value": 7.4, "unit": "gal"}
